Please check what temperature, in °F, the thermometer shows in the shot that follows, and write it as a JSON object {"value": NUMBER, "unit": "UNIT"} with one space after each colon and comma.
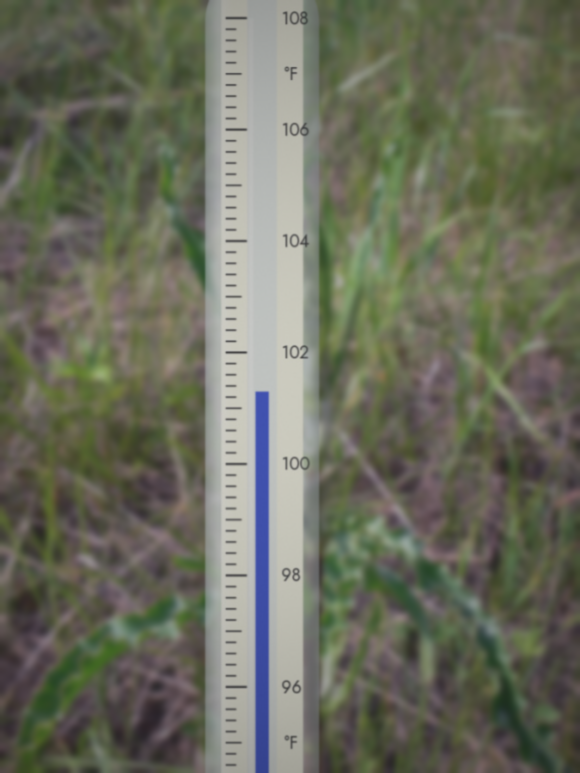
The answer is {"value": 101.3, "unit": "°F"}
